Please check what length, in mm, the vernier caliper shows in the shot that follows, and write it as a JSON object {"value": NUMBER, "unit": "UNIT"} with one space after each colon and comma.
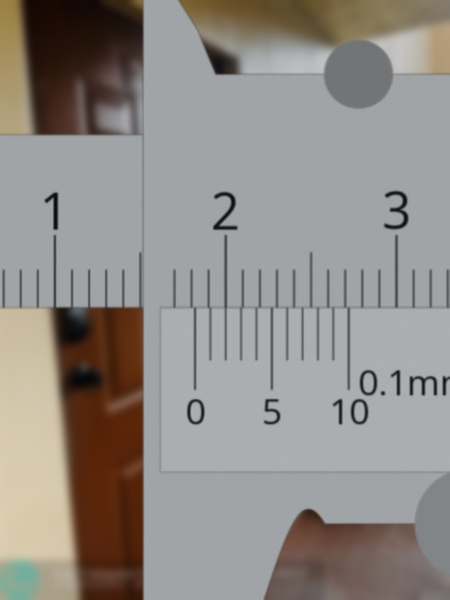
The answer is {"value": 18.2, "unit": "mm"}
